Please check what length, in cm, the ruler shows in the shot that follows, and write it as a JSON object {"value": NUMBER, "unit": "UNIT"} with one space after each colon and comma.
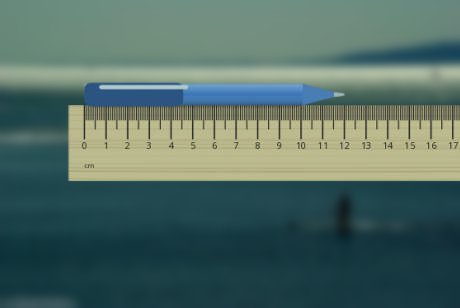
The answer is {"value": 12, "unit": "cm"}
